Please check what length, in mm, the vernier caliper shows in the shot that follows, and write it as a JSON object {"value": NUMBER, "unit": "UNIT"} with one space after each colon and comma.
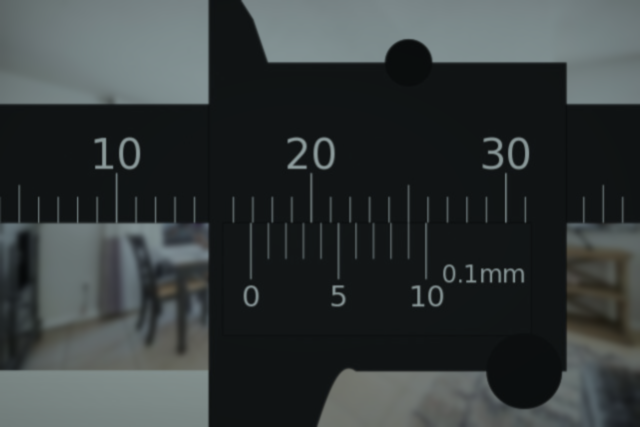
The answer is {"value": 16.9, "unit": "mm"}
